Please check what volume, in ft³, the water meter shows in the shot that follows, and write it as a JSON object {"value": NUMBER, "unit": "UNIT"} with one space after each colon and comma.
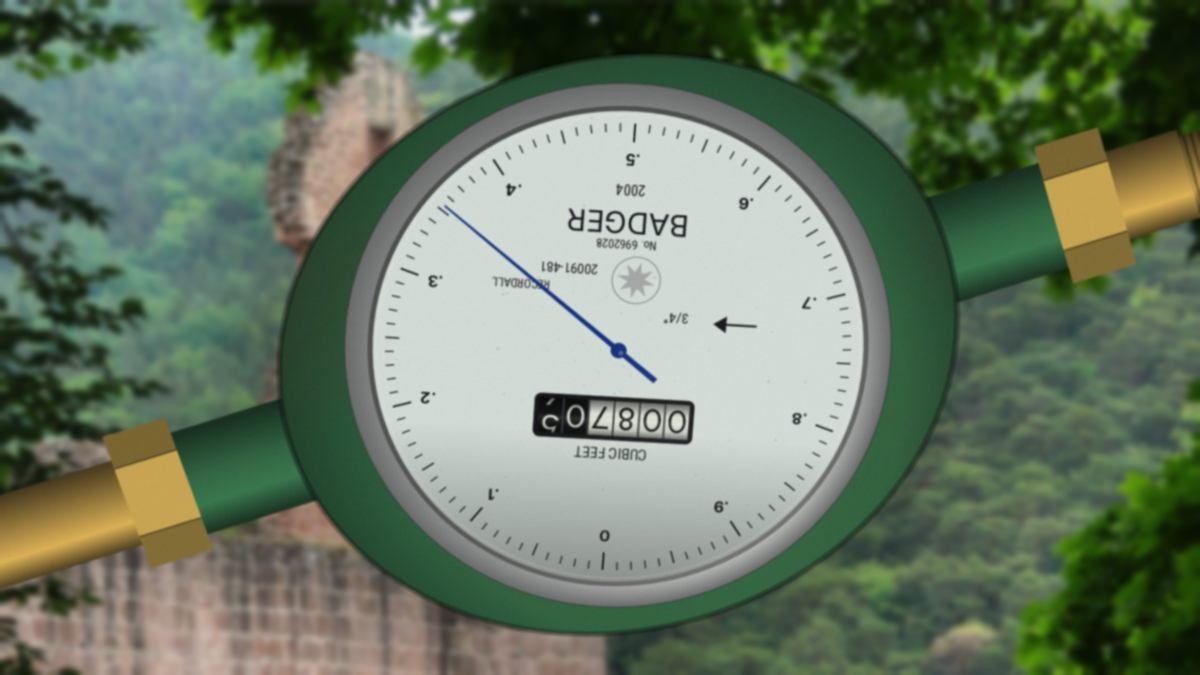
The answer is {"value": 8705.35, "unit": "ft³"}
